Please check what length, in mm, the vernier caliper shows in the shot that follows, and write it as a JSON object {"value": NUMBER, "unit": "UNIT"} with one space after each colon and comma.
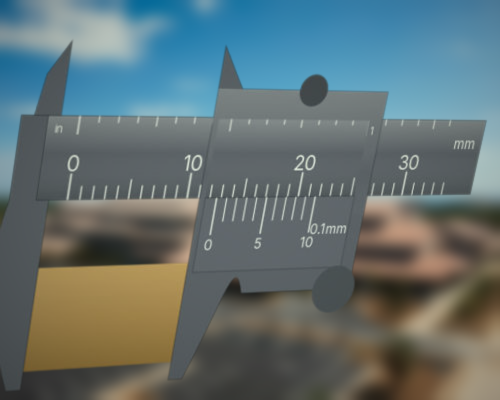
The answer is {"value": 12.6, "unit": "mm"}
